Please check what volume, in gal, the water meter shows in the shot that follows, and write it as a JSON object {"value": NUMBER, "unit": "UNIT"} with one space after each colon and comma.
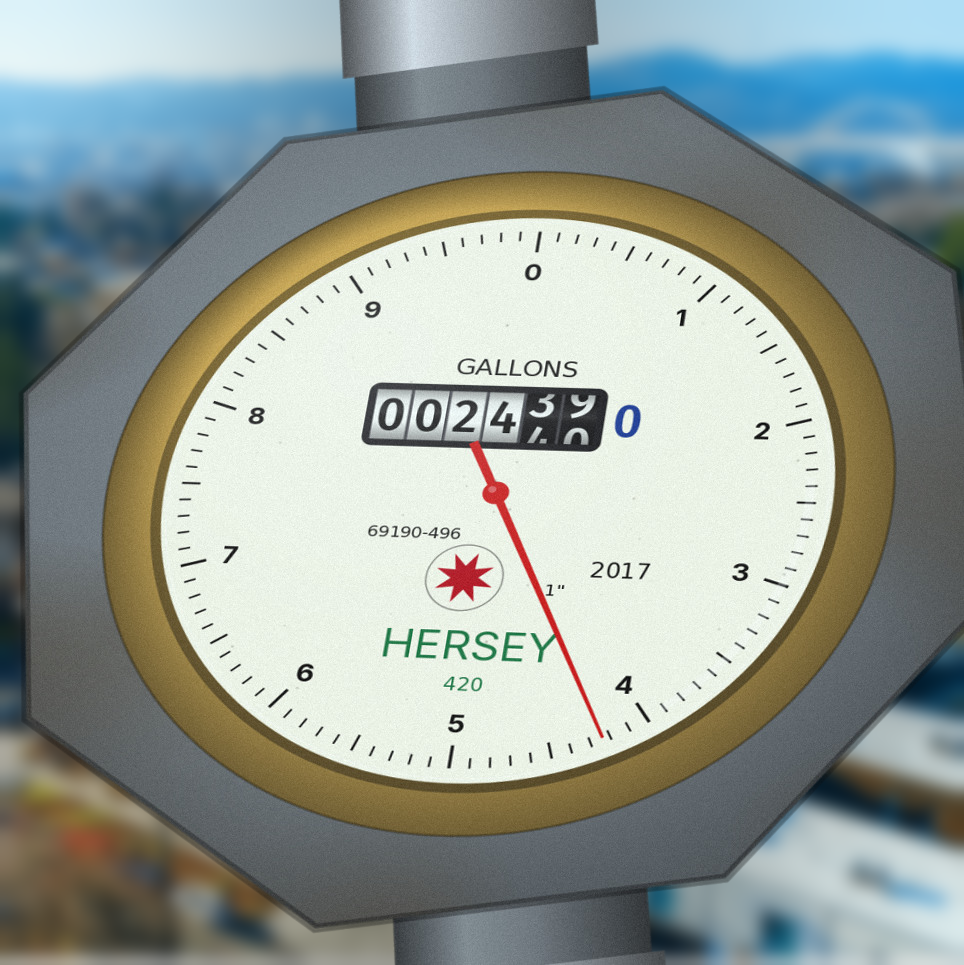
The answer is {"value": 24394.2, "unit": "gal"}
